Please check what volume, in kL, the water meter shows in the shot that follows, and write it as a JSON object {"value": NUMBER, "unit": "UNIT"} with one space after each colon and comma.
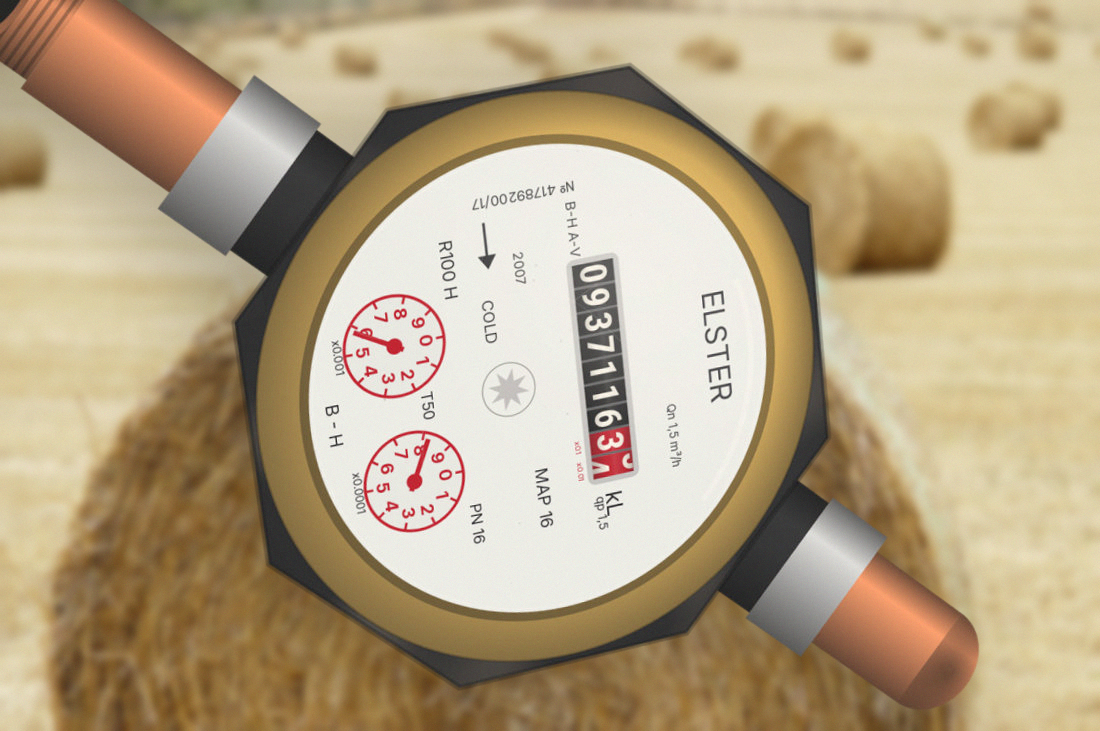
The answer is {"value": 937116.3358, "unit": "kL"}
